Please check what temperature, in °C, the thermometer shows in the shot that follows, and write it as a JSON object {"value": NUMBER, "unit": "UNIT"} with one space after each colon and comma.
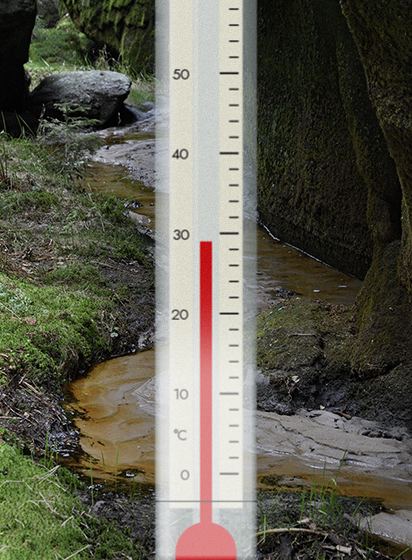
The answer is {"value": 29, "unit": "°C"}
